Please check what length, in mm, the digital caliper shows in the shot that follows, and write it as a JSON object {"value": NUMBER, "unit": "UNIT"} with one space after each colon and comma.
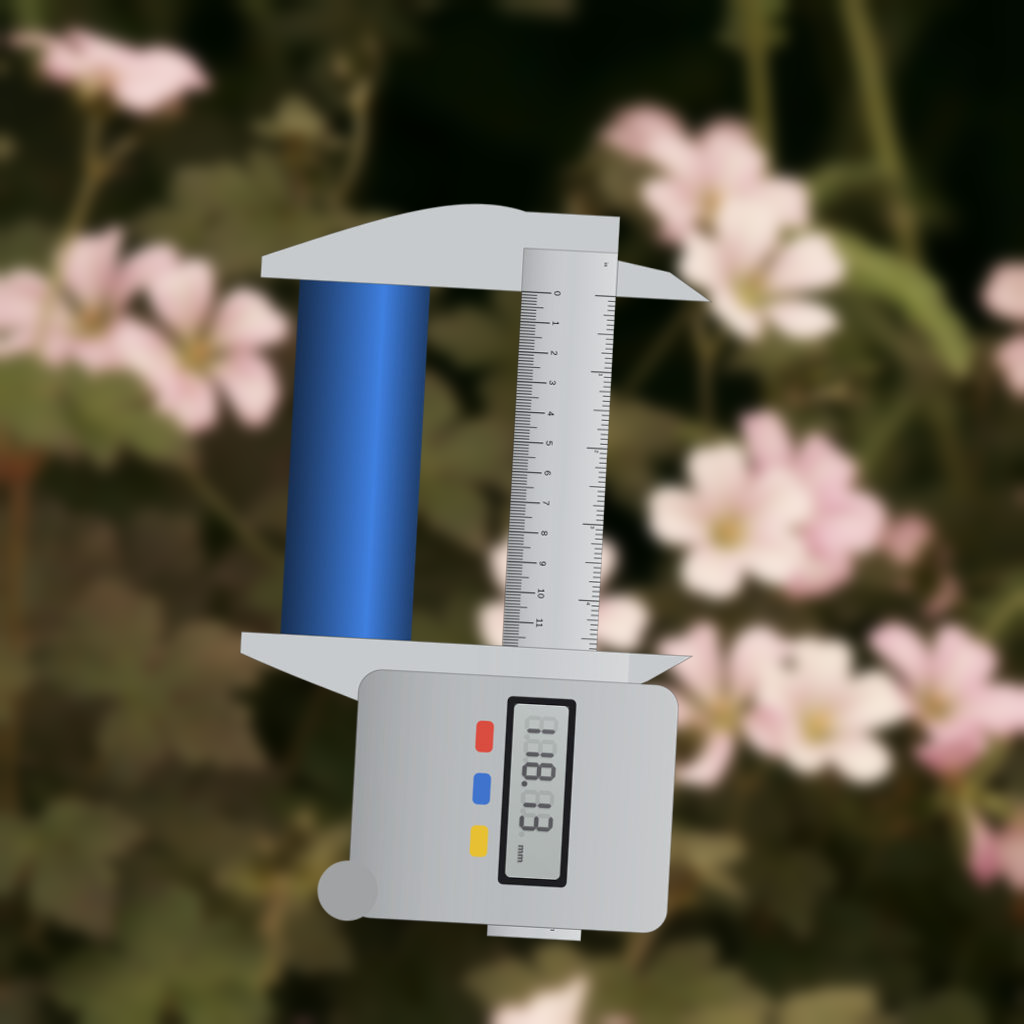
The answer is {"value": 118.13, "unit": "mm"}
